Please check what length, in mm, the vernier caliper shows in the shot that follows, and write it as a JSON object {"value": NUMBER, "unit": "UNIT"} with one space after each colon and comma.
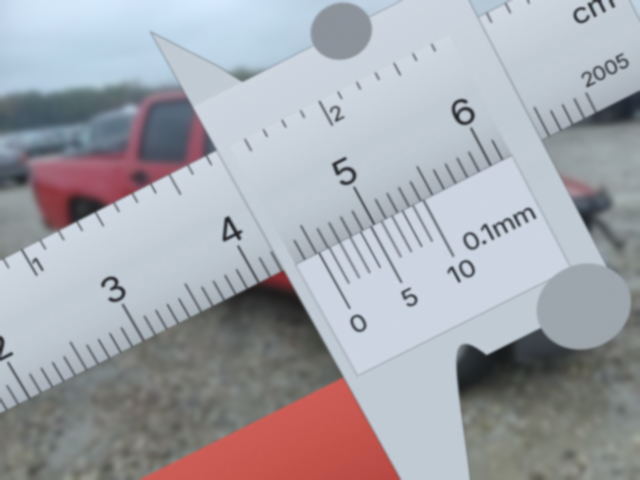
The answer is {"value": 45.2, "unit": "mm"}
